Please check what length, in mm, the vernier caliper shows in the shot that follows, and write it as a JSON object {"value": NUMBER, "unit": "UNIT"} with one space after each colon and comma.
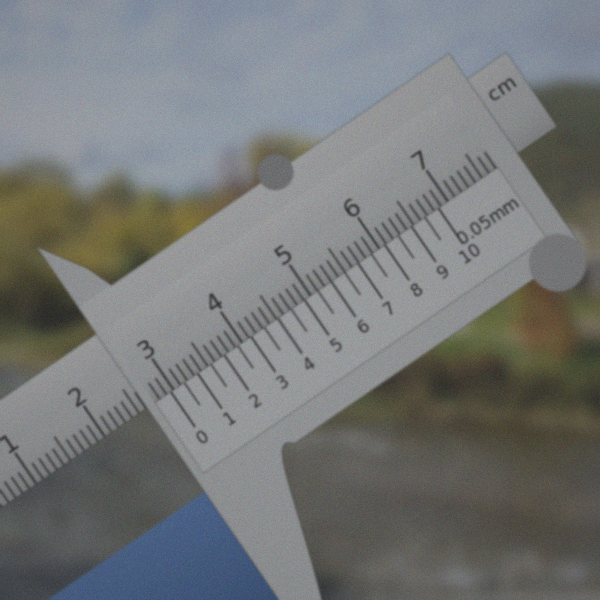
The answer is {"value": 29.6, "unit": "mm"}
